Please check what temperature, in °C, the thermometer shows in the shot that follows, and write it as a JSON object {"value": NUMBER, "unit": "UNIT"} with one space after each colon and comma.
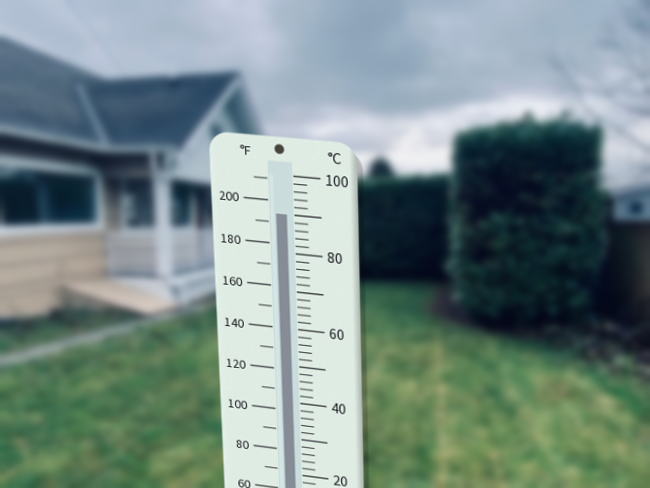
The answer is {"value": 90, "unit": "°C"}
